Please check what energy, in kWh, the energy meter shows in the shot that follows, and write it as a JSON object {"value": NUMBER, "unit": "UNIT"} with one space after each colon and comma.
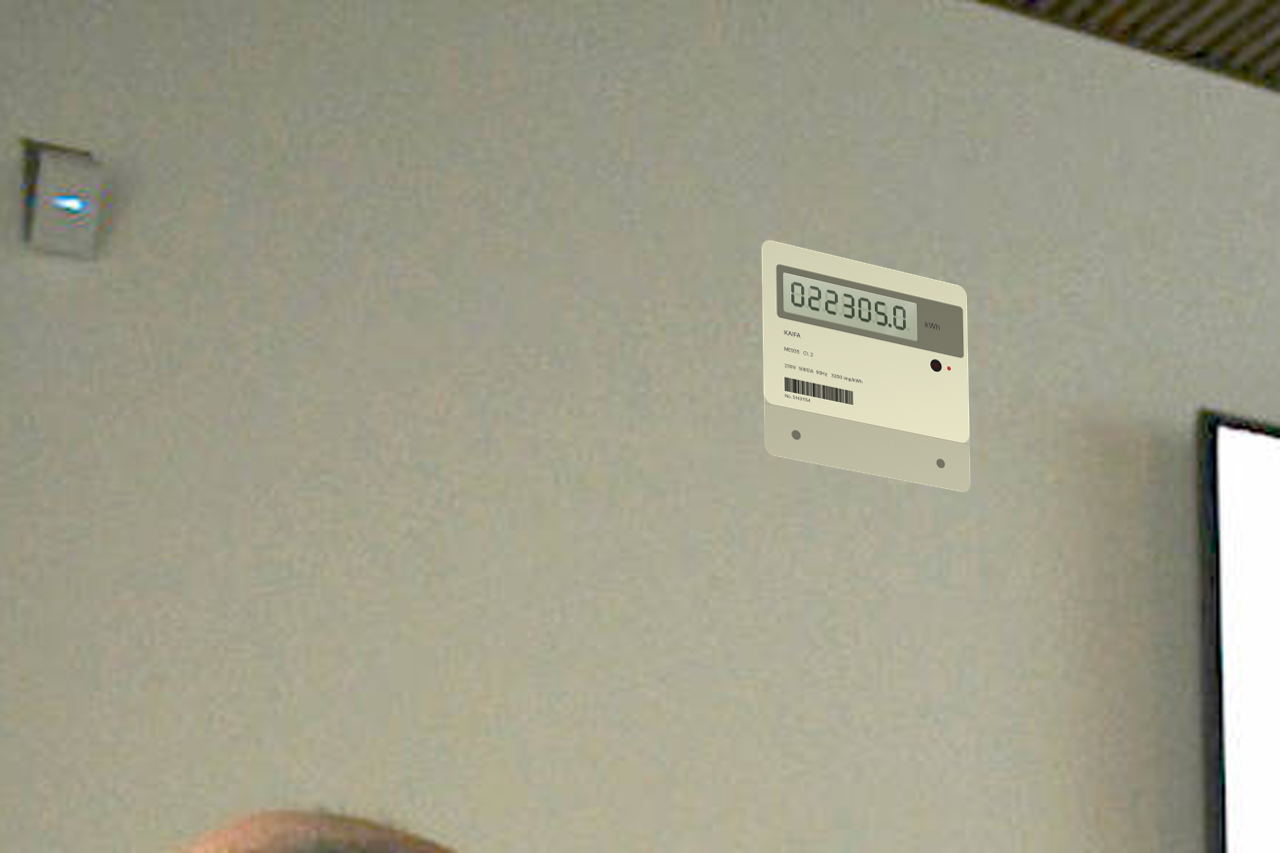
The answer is {"value": 22305.0, "unit": "kWh"}
